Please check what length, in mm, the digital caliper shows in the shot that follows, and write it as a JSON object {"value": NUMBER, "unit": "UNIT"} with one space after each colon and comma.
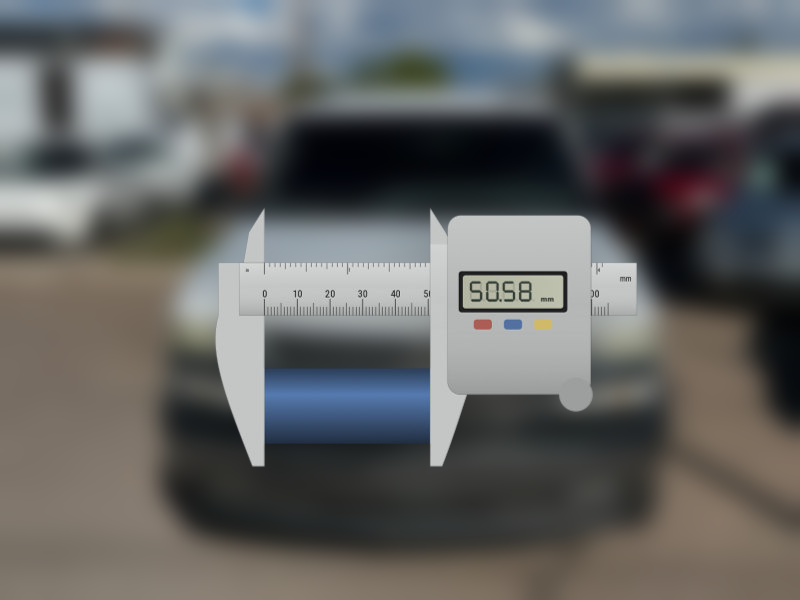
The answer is {"value": 50.58, "unit": "mm"}
